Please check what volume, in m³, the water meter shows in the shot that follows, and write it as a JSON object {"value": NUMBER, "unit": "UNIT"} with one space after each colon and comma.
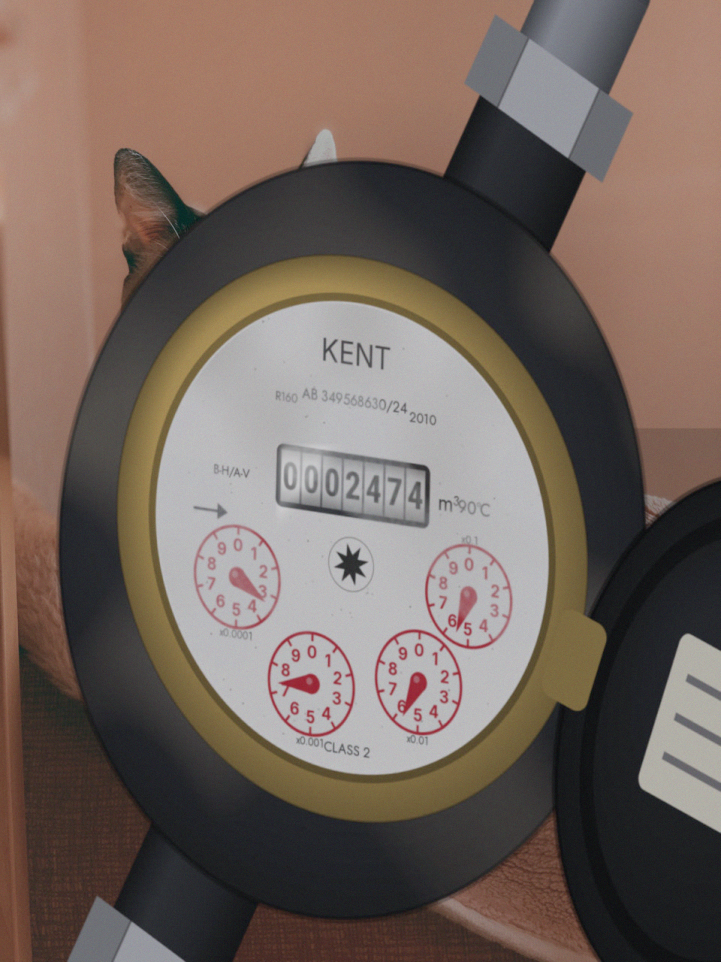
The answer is {"value": 2474.5573, "unit": "m³"}
